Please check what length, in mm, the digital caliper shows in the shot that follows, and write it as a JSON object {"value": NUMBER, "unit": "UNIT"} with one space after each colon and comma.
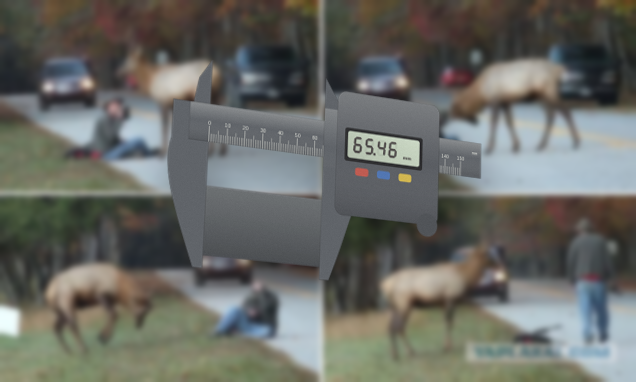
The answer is {"value": 65.46, "unit": "mm"}
